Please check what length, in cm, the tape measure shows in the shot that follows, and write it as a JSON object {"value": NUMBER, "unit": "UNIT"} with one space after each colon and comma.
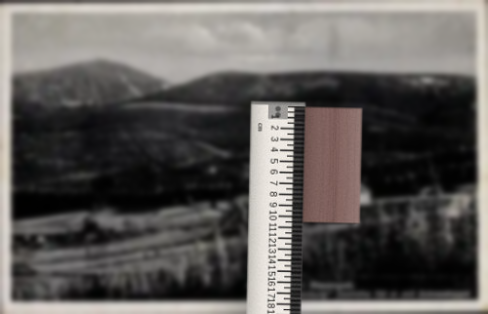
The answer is {"value": 10.5, "unit": "cm"}
